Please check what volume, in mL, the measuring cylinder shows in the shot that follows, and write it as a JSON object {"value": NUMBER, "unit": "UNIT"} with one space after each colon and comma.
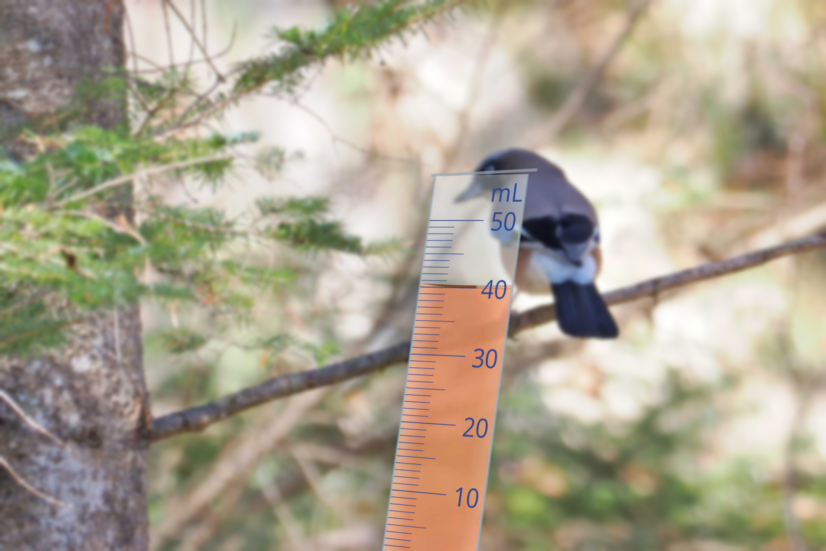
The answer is {"value": 40, "unit": "mL"}
